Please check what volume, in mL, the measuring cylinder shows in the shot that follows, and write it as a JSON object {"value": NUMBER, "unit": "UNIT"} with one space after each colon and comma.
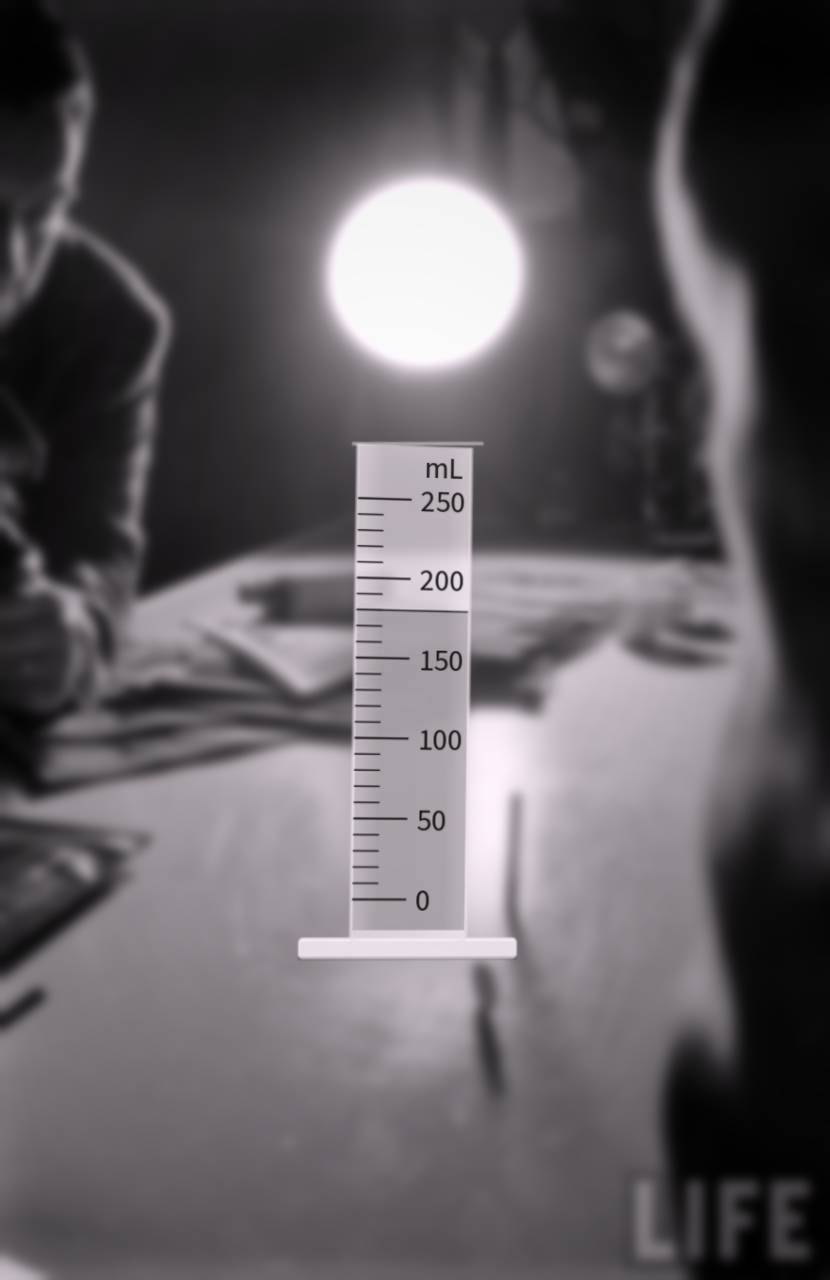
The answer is {"value": 180, "unit": "mL"}
